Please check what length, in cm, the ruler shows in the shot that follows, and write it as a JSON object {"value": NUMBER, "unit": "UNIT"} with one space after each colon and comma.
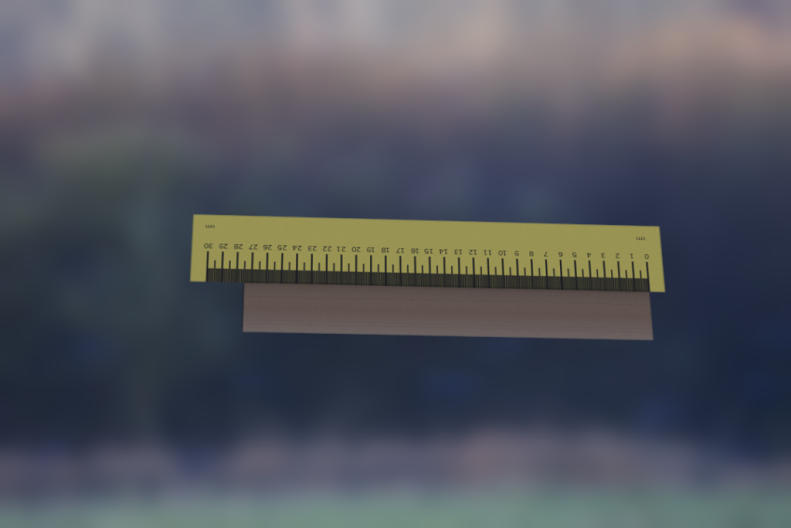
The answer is {"value": 27.5, "unit": "cm"}
